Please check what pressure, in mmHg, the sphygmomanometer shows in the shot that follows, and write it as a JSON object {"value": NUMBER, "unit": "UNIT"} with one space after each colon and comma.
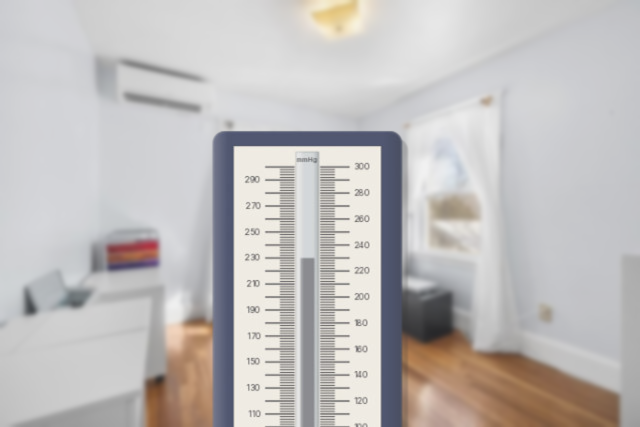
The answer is {"value": 230, "unit": "mmHg"}
